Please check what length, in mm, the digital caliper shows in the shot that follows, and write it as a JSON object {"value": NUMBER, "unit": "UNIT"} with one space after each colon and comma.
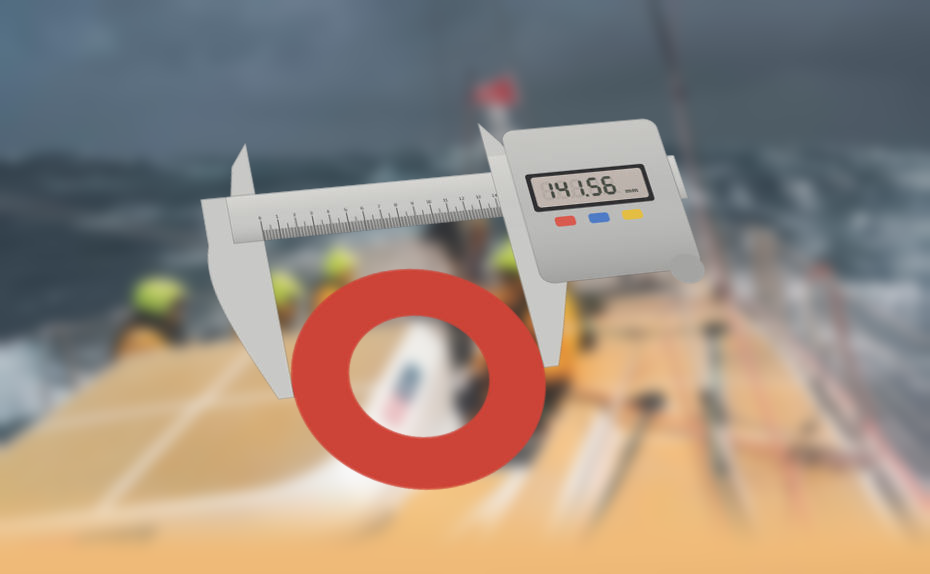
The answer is {"value": 141.56, "unit": "mm"}
